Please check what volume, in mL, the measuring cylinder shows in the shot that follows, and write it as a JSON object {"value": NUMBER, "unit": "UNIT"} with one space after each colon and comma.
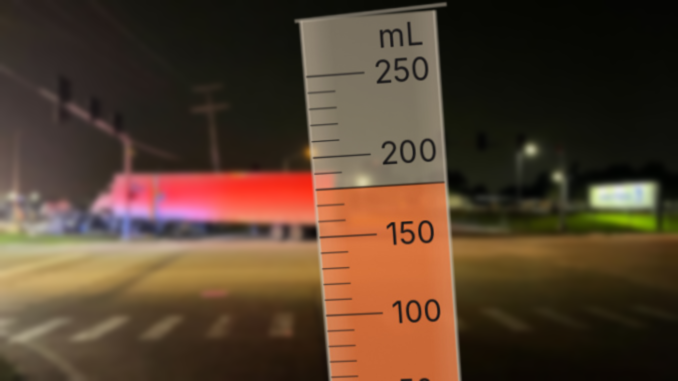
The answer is {"value": 180, "unit": "mL"}
